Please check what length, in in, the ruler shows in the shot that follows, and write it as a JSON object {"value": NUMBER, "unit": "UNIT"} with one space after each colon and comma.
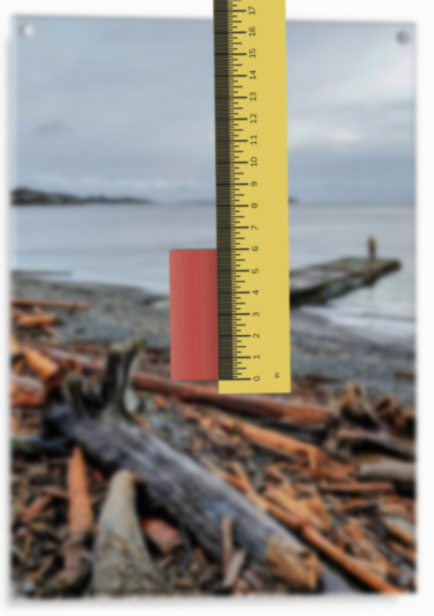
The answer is {"value": 6, "unit": "in"}
